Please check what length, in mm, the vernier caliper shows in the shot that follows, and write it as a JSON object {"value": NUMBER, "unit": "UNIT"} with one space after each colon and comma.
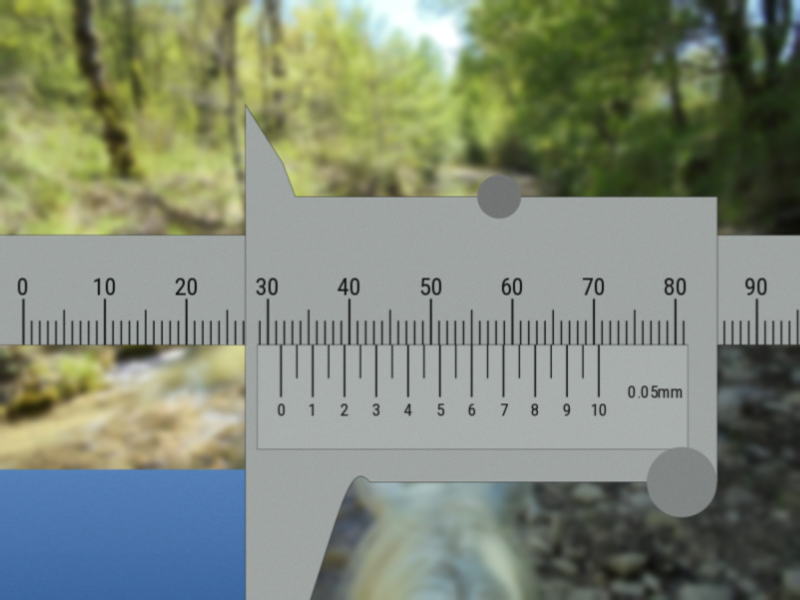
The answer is {"value": 31.6, "unit": "mm"}
